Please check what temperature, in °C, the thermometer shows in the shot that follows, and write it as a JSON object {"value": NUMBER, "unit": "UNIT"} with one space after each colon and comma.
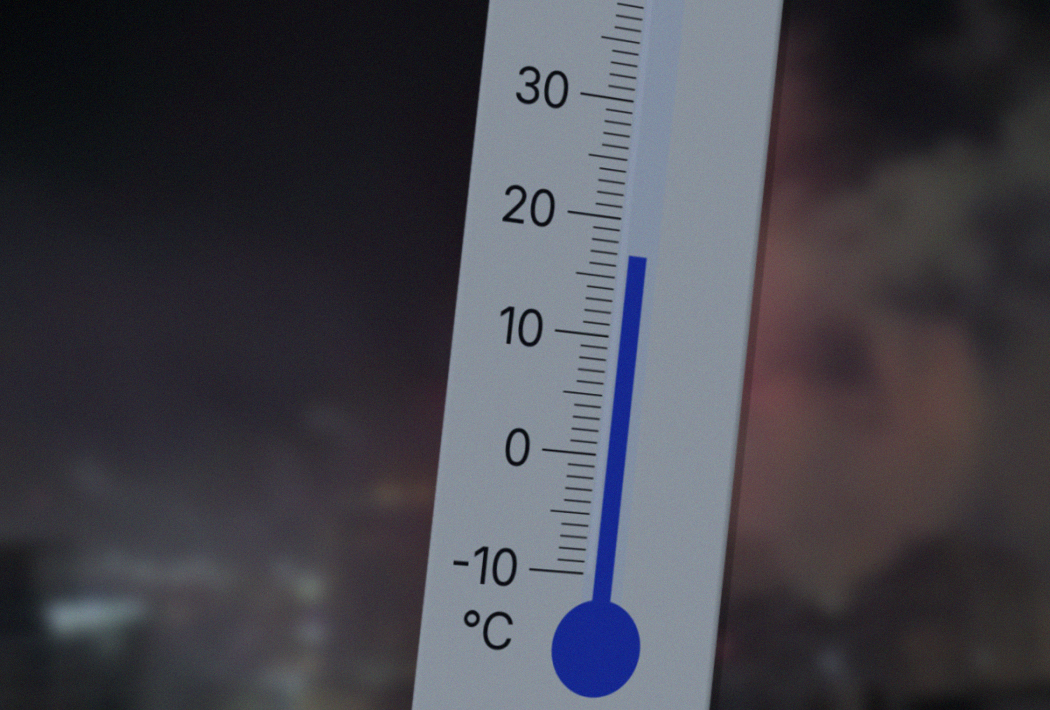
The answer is {"value": 17, "unit": "°C"}
